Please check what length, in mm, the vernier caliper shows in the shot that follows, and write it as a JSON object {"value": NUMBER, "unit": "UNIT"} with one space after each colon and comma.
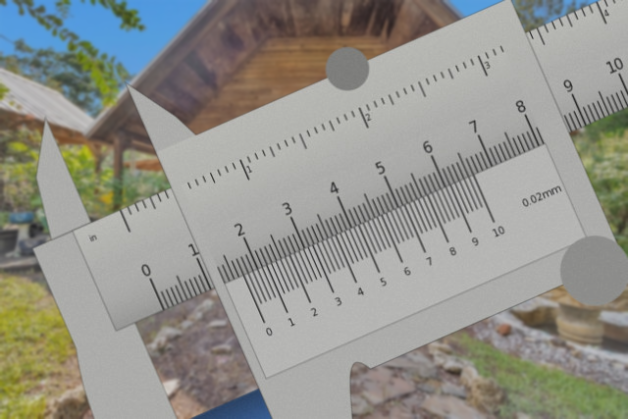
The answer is {"value": 17.0, "unit": "mm"}
